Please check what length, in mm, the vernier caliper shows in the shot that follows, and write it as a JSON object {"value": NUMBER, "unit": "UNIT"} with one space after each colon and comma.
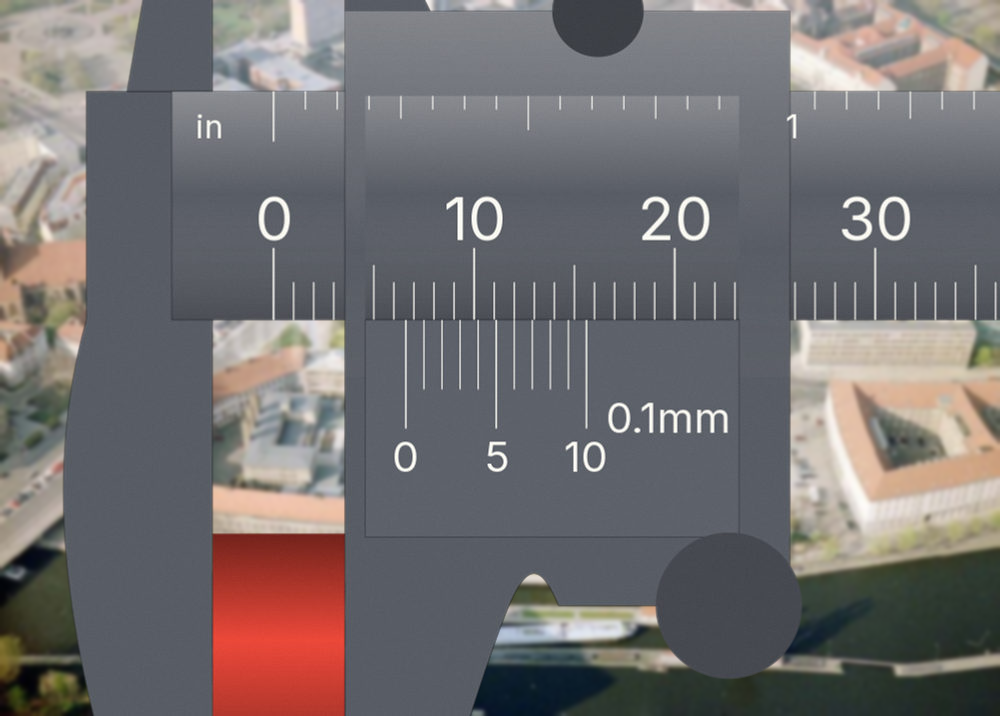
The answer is {"value": 6.6, "unit": "mm"}
